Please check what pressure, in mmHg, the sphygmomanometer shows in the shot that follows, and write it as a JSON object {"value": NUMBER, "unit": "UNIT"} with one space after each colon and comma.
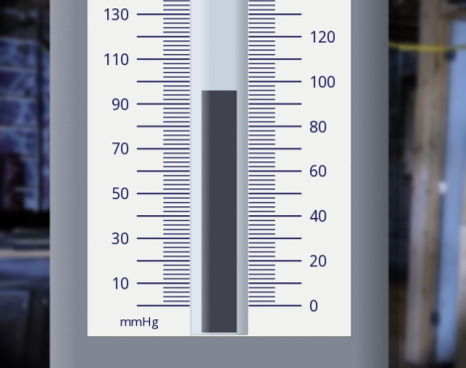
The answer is {"value": 96, "unit": "mmHg"}
